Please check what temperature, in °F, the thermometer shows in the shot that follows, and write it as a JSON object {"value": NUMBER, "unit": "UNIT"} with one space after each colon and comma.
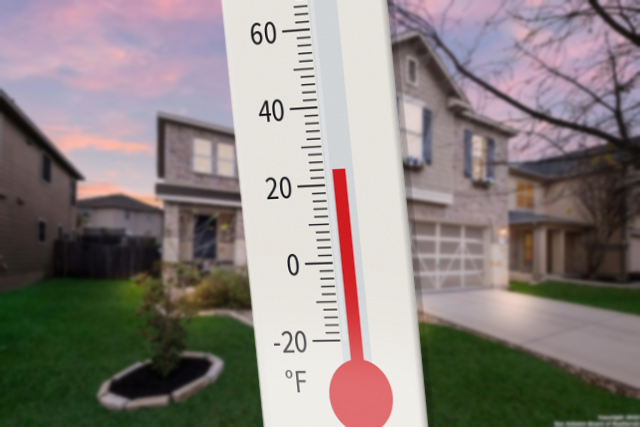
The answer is {"value": 24, "unit": "°F"}
